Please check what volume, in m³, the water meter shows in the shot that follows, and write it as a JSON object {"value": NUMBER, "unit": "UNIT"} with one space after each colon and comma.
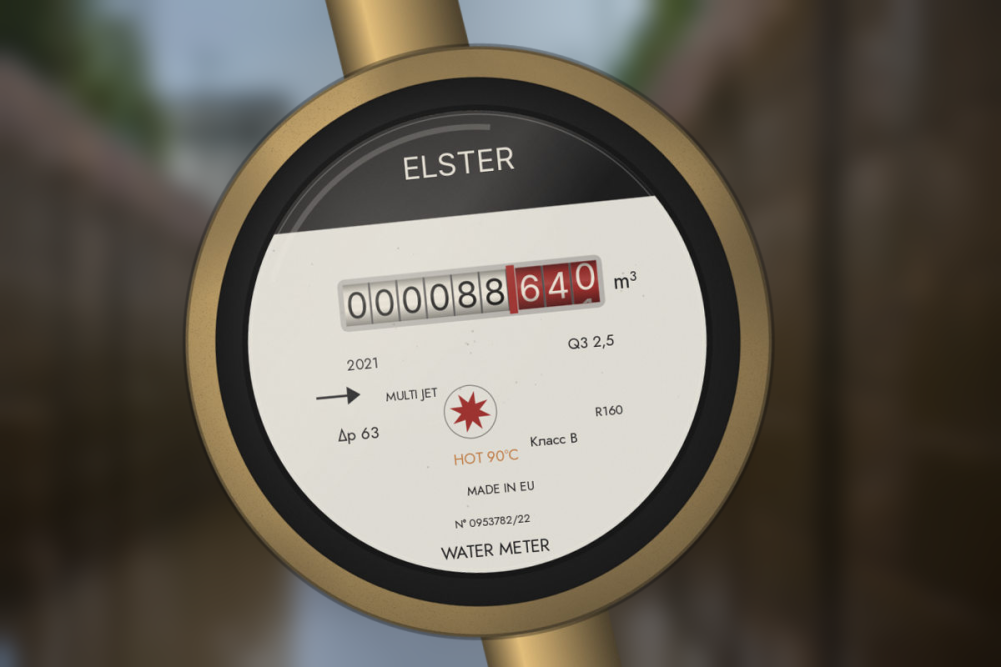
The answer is {"value": 88.640, "unit": "m³"}
